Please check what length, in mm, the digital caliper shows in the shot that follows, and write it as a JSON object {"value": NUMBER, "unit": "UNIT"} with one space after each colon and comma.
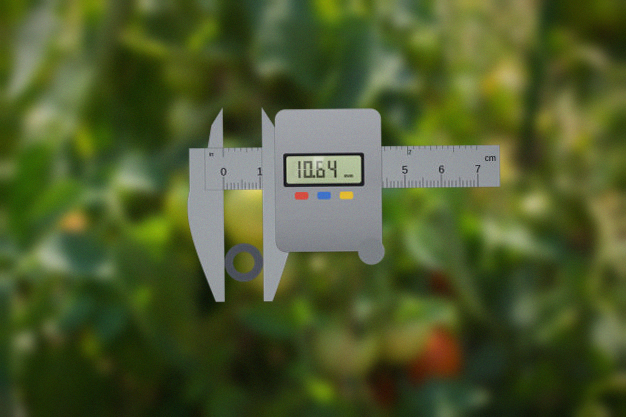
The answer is {"value": 10.64, "unit": "mm"}
